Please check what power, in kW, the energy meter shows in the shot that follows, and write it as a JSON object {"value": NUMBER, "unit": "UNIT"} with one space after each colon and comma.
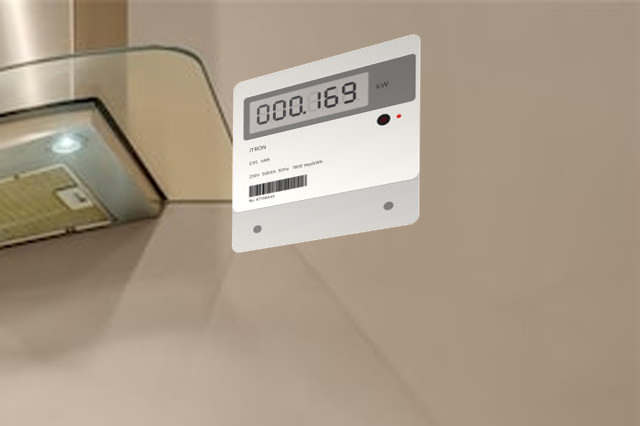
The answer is {"value": 0.169, "unit": "kW"}
